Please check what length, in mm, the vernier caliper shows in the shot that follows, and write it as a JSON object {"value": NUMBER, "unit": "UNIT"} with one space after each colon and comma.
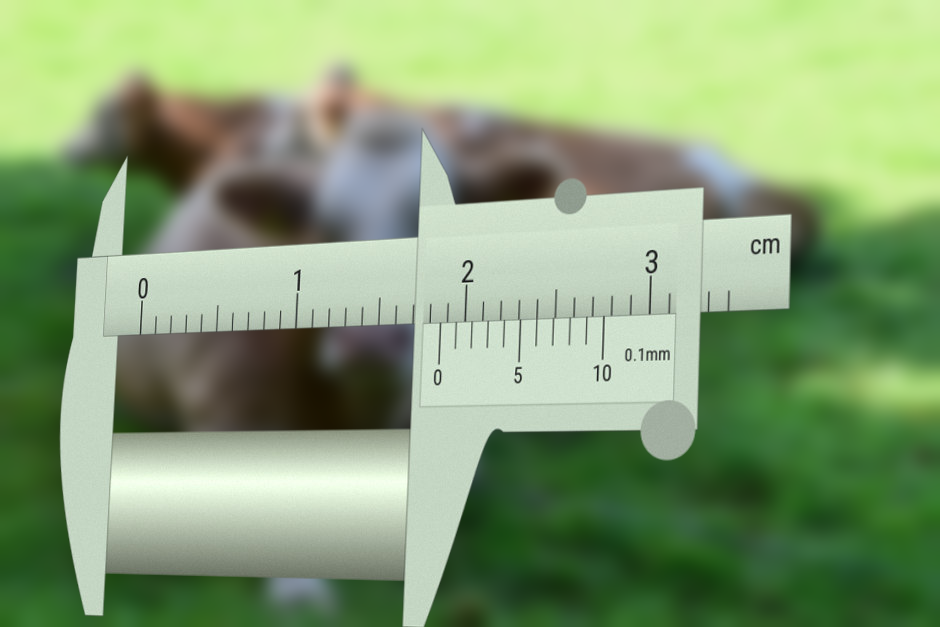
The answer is {"value": 18.6, "unit": "mm"}
